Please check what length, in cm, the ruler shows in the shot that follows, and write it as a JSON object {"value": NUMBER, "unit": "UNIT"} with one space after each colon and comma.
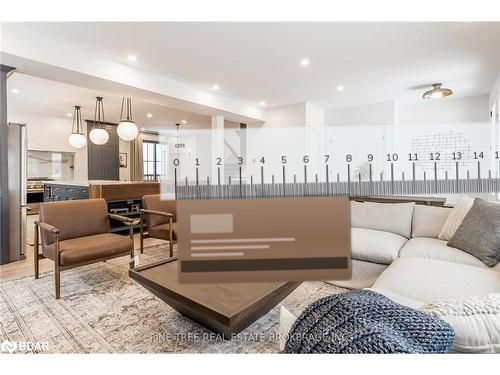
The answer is {"value": 8, "unit": "cm"}
